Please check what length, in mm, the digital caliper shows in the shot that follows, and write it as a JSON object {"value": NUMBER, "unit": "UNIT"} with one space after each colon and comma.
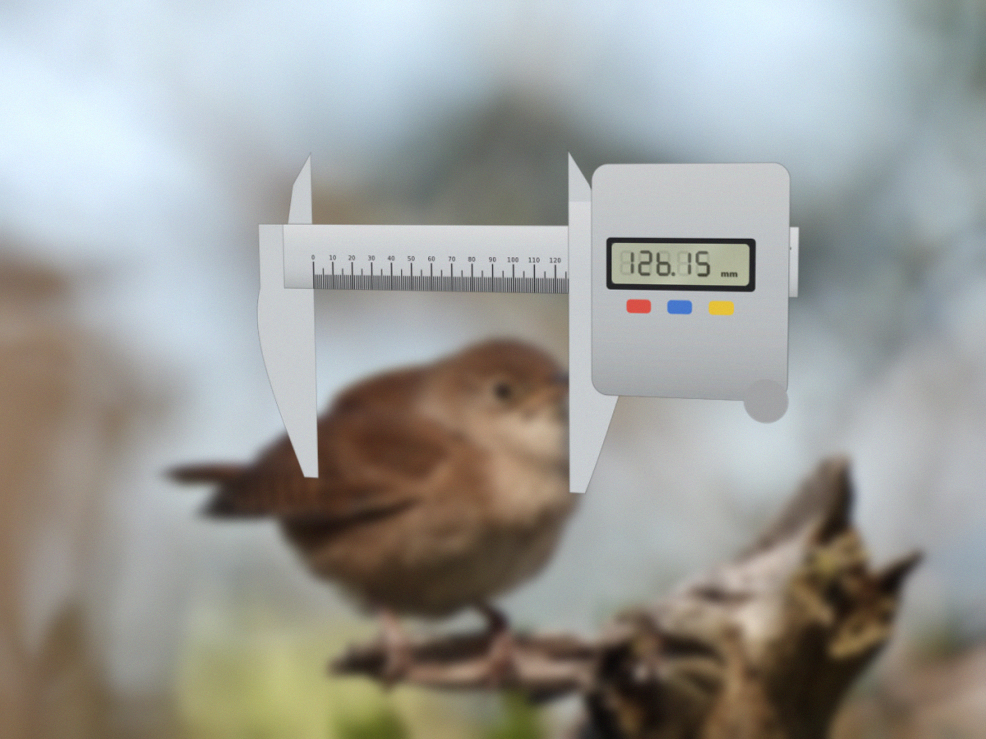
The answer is {"value": 126.15, "unit": "mm"}
